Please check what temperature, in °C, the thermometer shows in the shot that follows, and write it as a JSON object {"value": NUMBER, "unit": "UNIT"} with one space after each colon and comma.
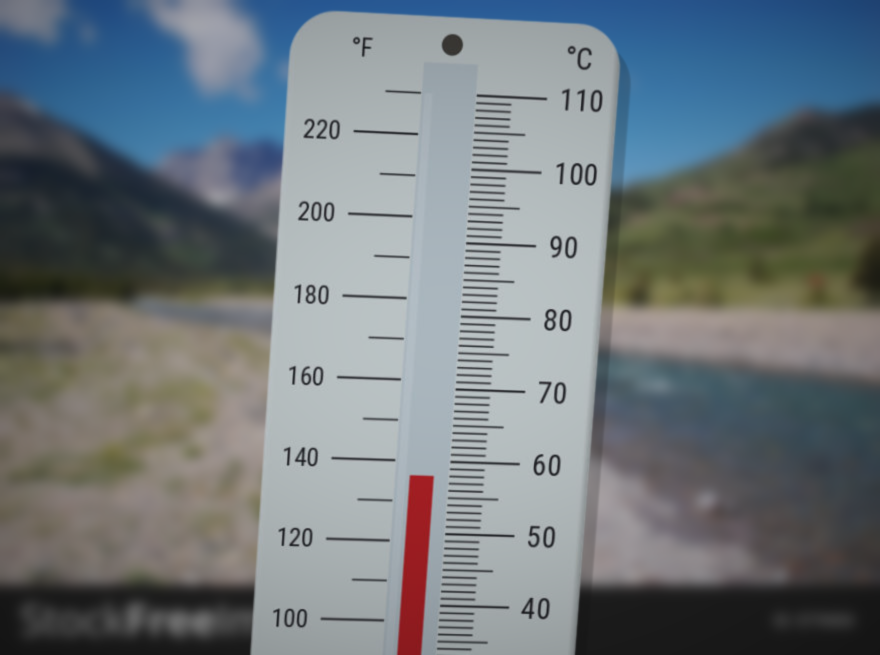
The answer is {"value": 58, "unit": "°C"}
